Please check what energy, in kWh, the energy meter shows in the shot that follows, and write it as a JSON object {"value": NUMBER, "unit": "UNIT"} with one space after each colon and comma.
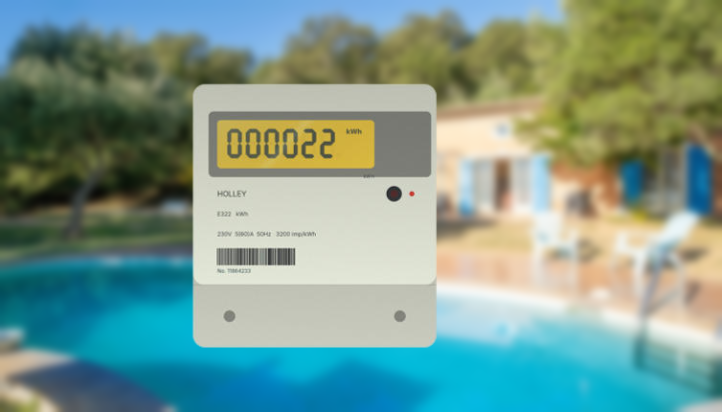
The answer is {"value": 22, "unit": "kWh"}
